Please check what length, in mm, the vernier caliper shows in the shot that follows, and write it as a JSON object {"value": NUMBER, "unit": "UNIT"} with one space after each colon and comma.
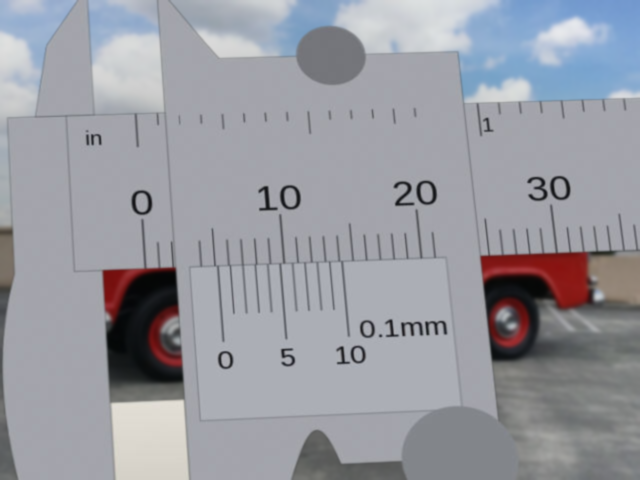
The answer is {"value": 5.2, "unit": "mm"}
